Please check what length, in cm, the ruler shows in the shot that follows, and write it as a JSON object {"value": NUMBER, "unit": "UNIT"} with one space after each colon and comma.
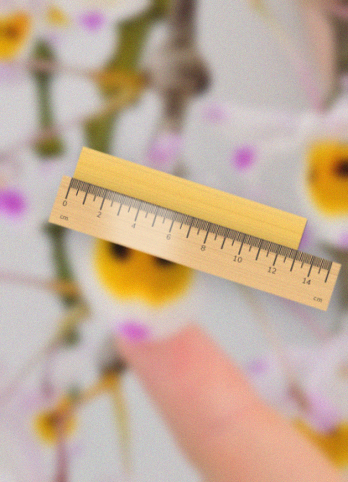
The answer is {"value": 13, "unit": "cm"}
